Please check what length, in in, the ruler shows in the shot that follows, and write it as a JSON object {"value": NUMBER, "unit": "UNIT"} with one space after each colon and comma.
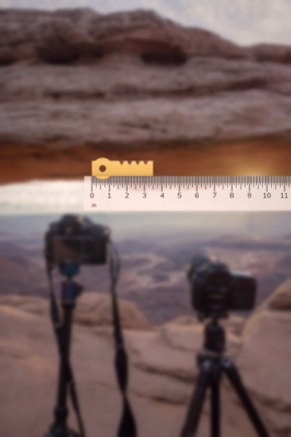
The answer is {"value": 3.5, "unit": "in"}
